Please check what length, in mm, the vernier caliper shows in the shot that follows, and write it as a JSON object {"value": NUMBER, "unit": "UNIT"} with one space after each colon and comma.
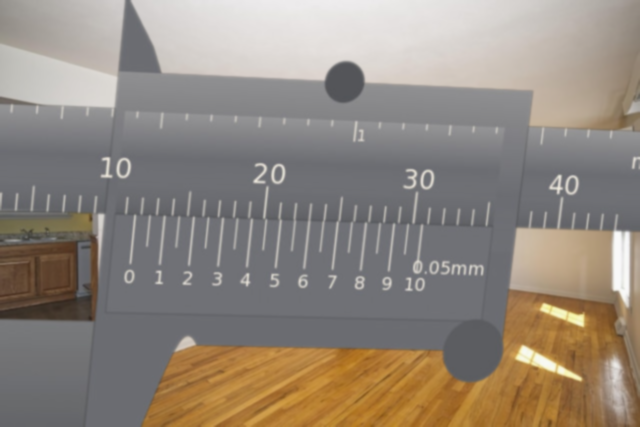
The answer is {"value": 11.6, "unit": "mm"}
